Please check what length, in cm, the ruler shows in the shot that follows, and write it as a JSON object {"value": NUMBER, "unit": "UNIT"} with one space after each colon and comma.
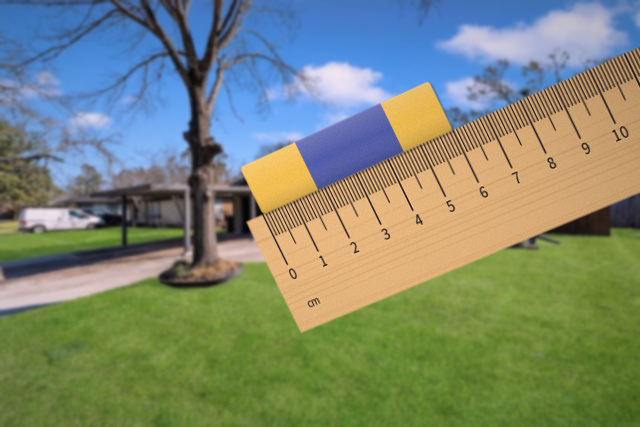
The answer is {"value": 6, "unit": "cm"}
